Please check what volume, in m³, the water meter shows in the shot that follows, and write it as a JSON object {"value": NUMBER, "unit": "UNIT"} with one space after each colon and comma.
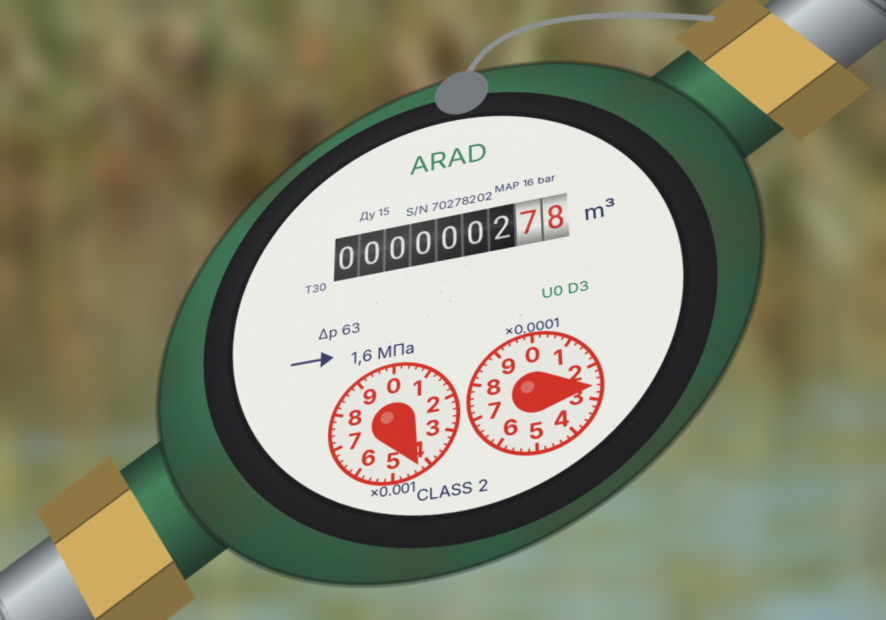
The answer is {"value": 2.7842, "unit": "m³"}
